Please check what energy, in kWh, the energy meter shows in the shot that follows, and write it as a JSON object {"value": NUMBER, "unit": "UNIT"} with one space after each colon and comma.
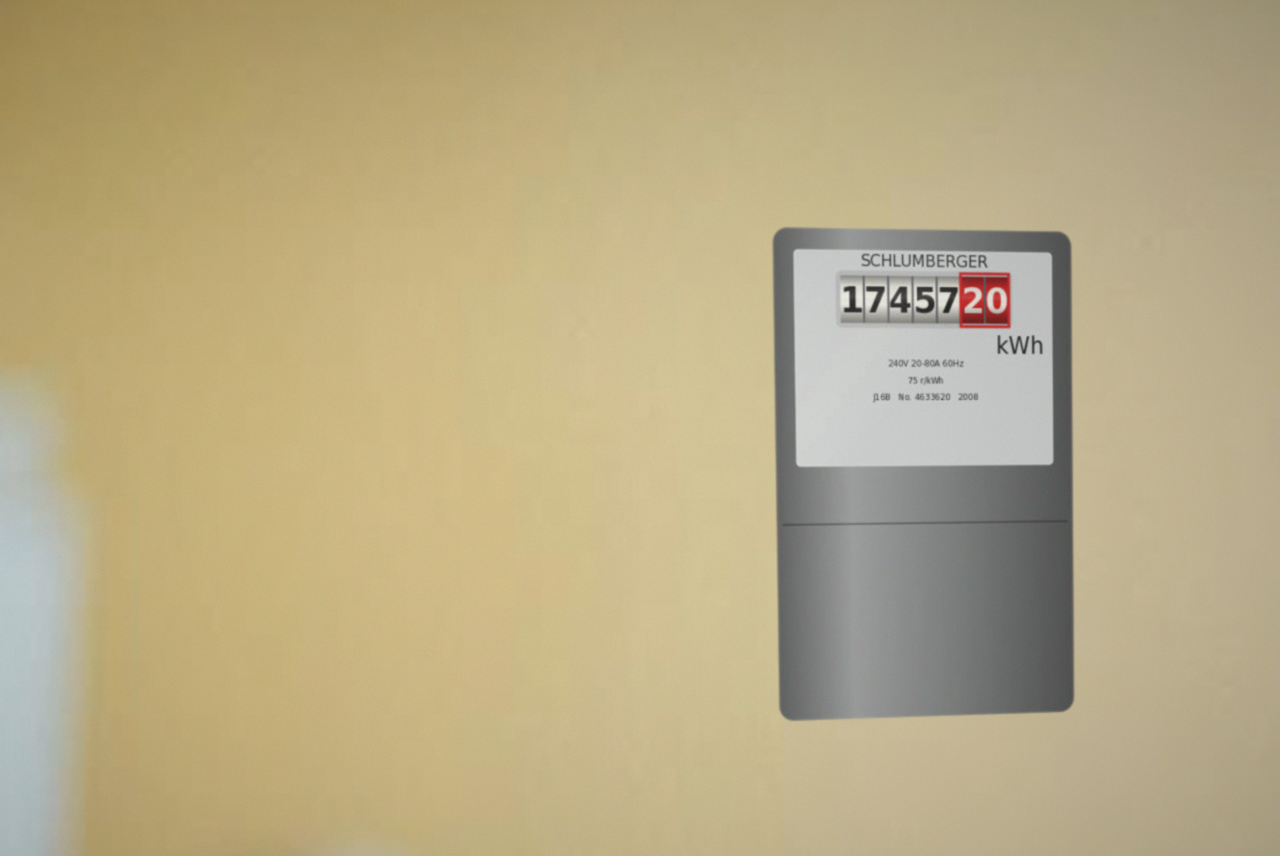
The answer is {"value": 17457.20, "unit": "kWh"}
